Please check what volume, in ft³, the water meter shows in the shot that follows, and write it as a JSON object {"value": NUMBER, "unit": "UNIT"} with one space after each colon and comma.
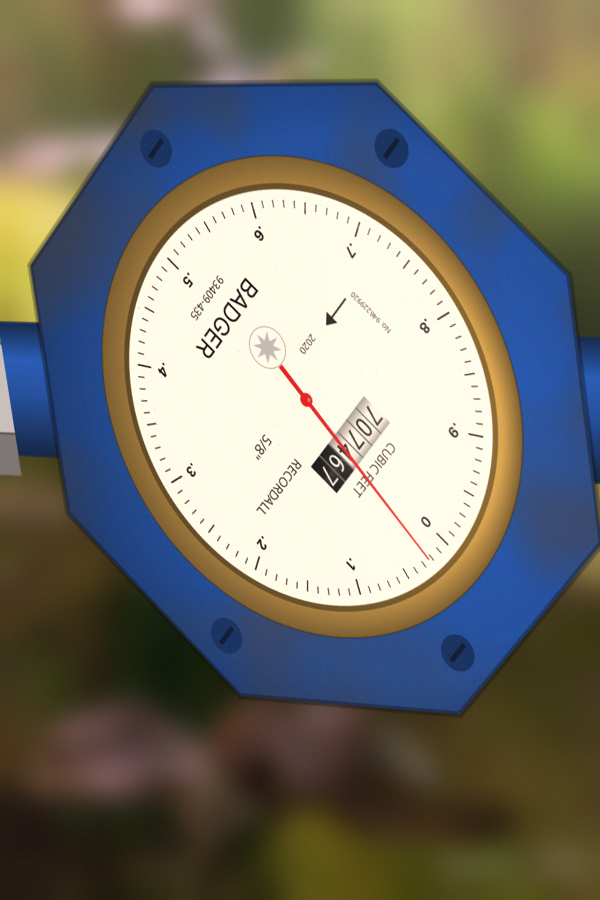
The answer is {"value": 707467.02, "unit": "ft³"}
